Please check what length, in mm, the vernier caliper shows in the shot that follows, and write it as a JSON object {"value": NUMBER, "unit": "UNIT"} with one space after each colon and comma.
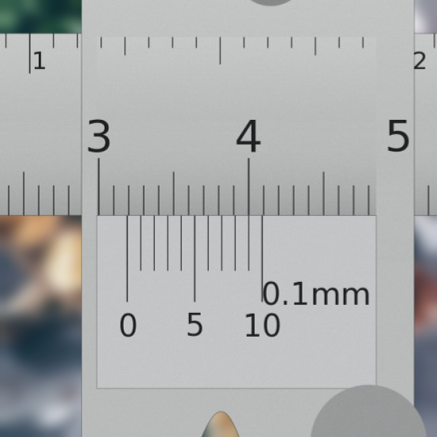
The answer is {"value": 31.9, "unit": "mm"}
